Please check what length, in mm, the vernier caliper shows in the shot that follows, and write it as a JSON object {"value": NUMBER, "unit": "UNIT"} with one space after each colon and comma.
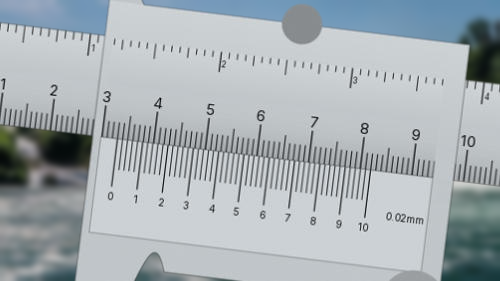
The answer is {"value": 33.0, "unit": "mm"}
